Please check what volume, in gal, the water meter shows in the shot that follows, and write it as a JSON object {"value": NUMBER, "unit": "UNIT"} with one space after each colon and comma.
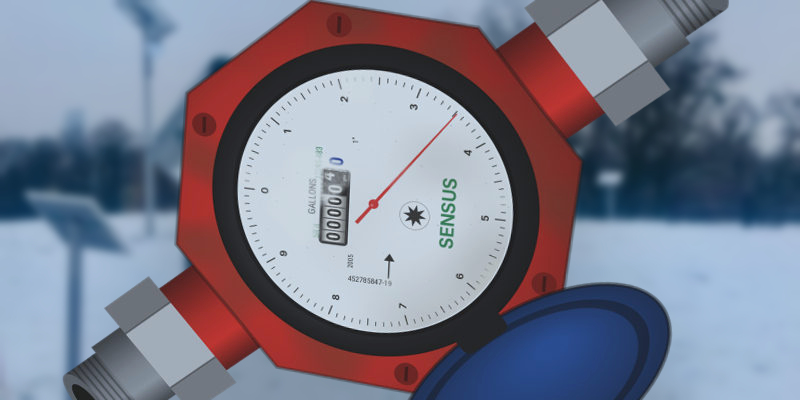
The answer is {"value": 43.5, "unit": "gal"}
